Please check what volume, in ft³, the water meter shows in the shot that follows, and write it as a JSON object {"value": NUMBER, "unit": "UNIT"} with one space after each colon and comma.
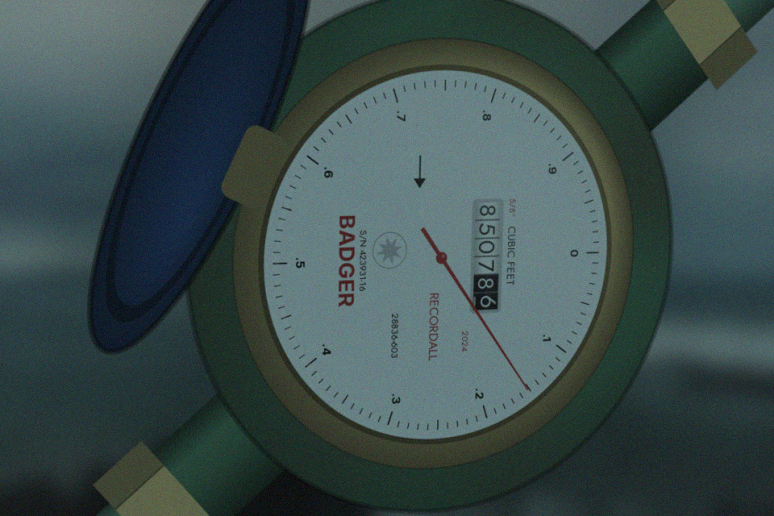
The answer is {"value": 850786.15, "unit": "ft³"}
